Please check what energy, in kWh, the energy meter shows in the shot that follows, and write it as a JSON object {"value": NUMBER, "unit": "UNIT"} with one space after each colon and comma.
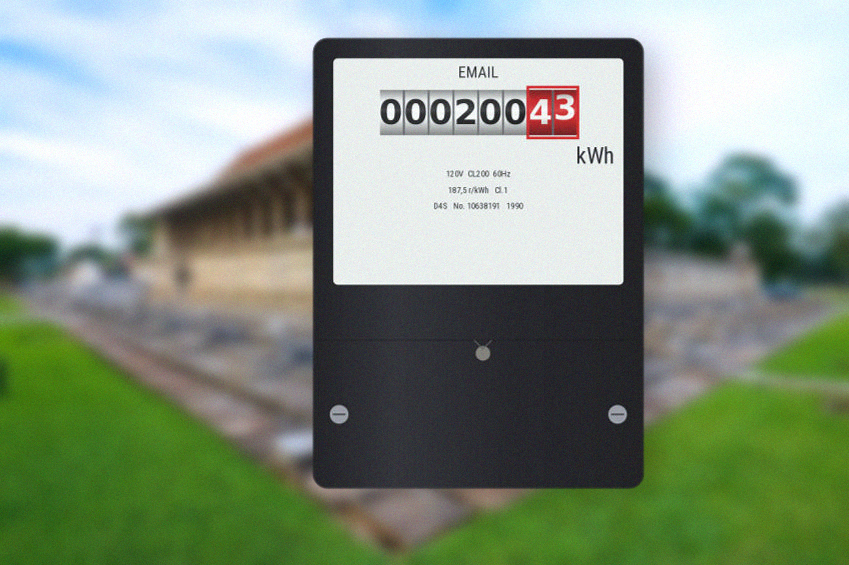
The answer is {"value": 200.43, "unit": "kWh"}
